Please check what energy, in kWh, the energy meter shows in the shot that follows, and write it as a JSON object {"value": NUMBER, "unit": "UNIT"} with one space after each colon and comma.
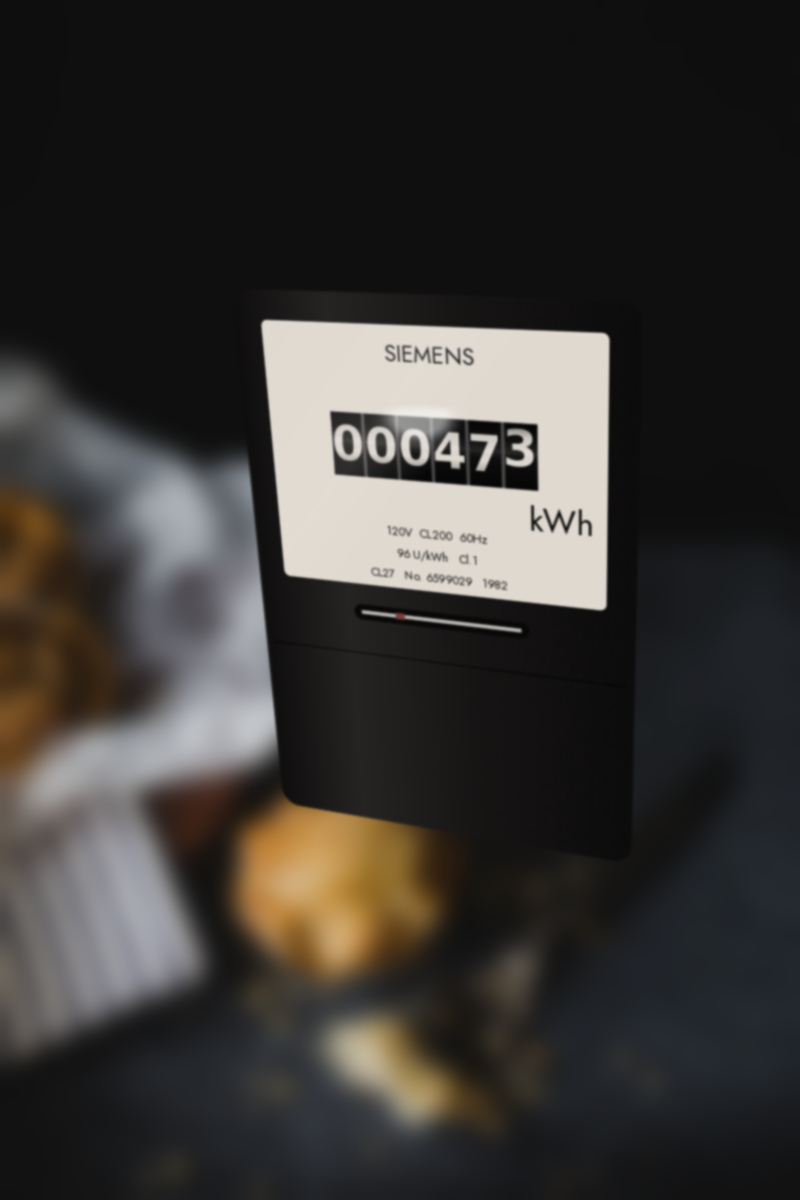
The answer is {"value": 473, "unit": "kWh"}
